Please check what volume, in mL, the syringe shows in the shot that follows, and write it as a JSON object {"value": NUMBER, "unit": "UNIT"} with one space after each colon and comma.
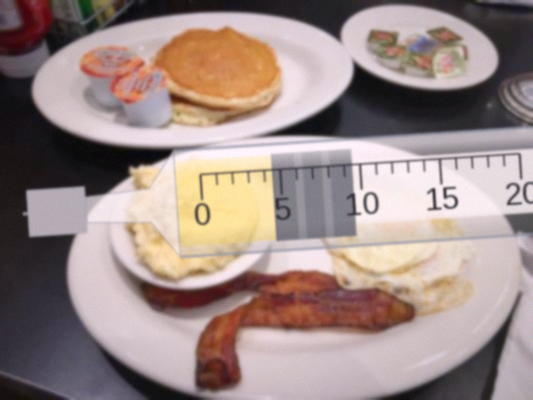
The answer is {"value": 4.5, "unit": "mL"}
